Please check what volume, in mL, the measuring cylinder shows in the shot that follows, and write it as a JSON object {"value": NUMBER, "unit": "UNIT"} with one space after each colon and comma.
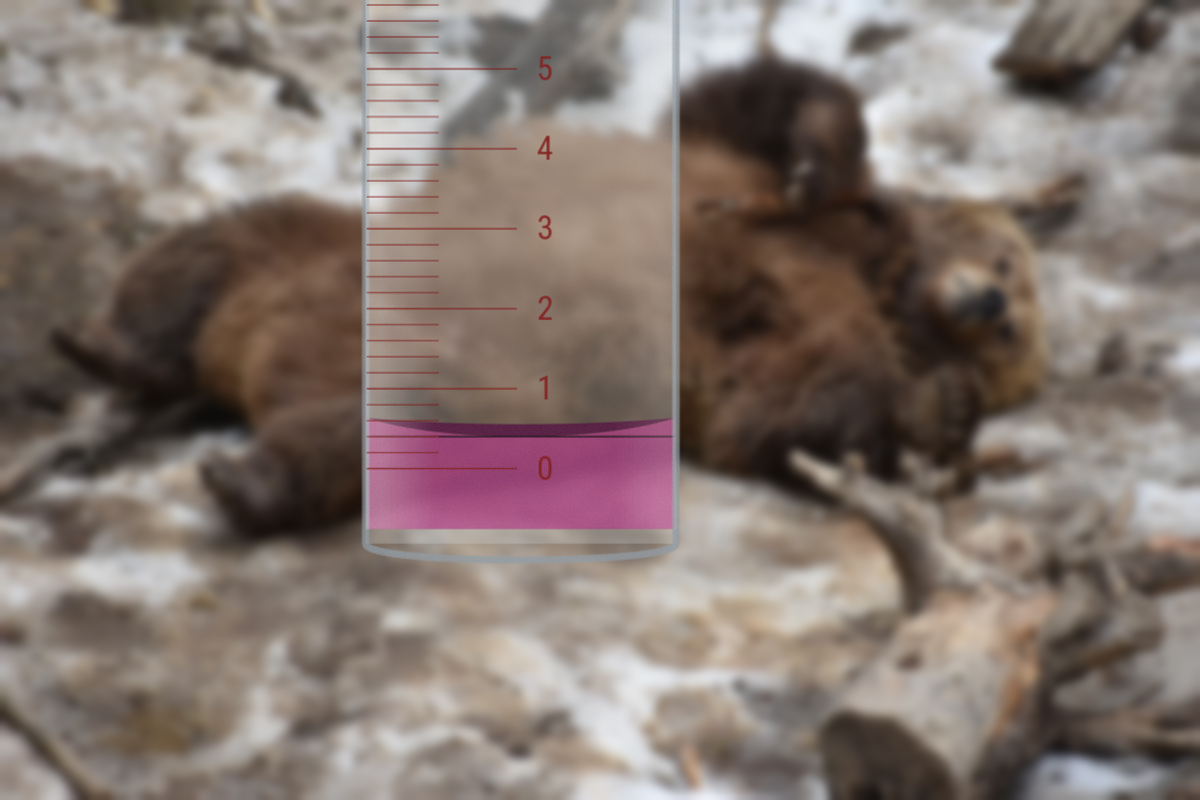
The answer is {"value": 0.4, "unit": "mL"}
